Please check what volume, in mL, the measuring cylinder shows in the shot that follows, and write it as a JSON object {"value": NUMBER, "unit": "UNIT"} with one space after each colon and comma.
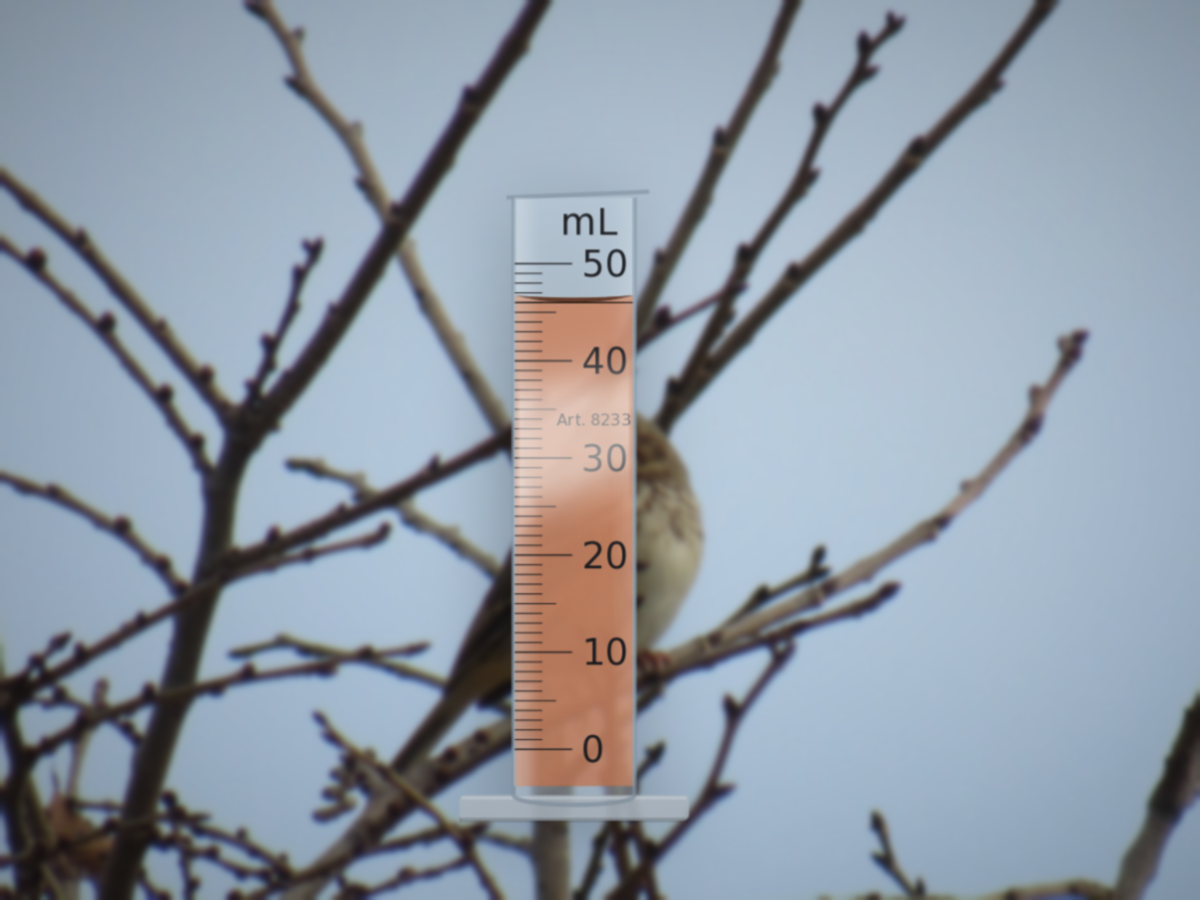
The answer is {"value": 46, "unit": "mL"}
